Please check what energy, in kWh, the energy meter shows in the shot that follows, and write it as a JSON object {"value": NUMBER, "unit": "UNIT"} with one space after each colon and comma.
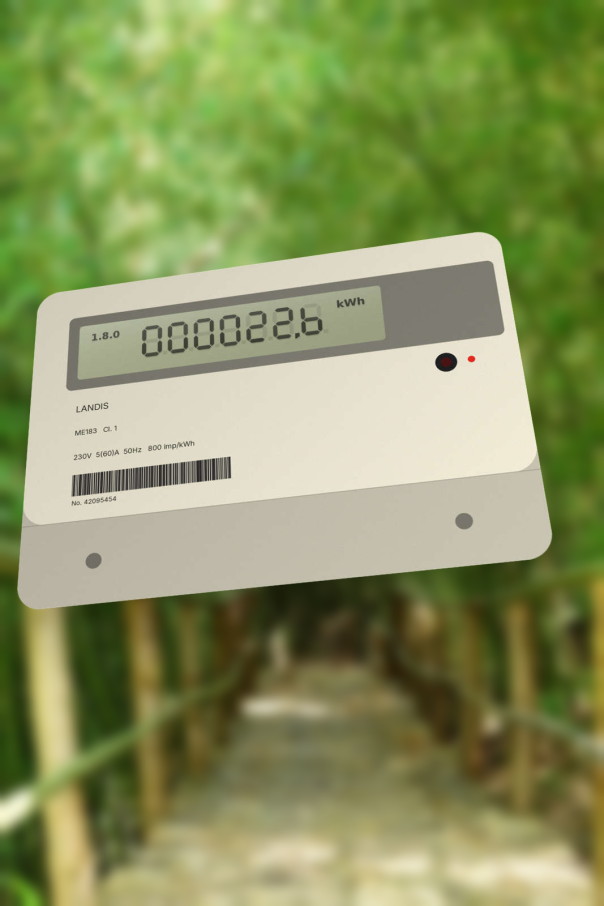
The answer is {"value": 22.6, "unit": "kWh"}
